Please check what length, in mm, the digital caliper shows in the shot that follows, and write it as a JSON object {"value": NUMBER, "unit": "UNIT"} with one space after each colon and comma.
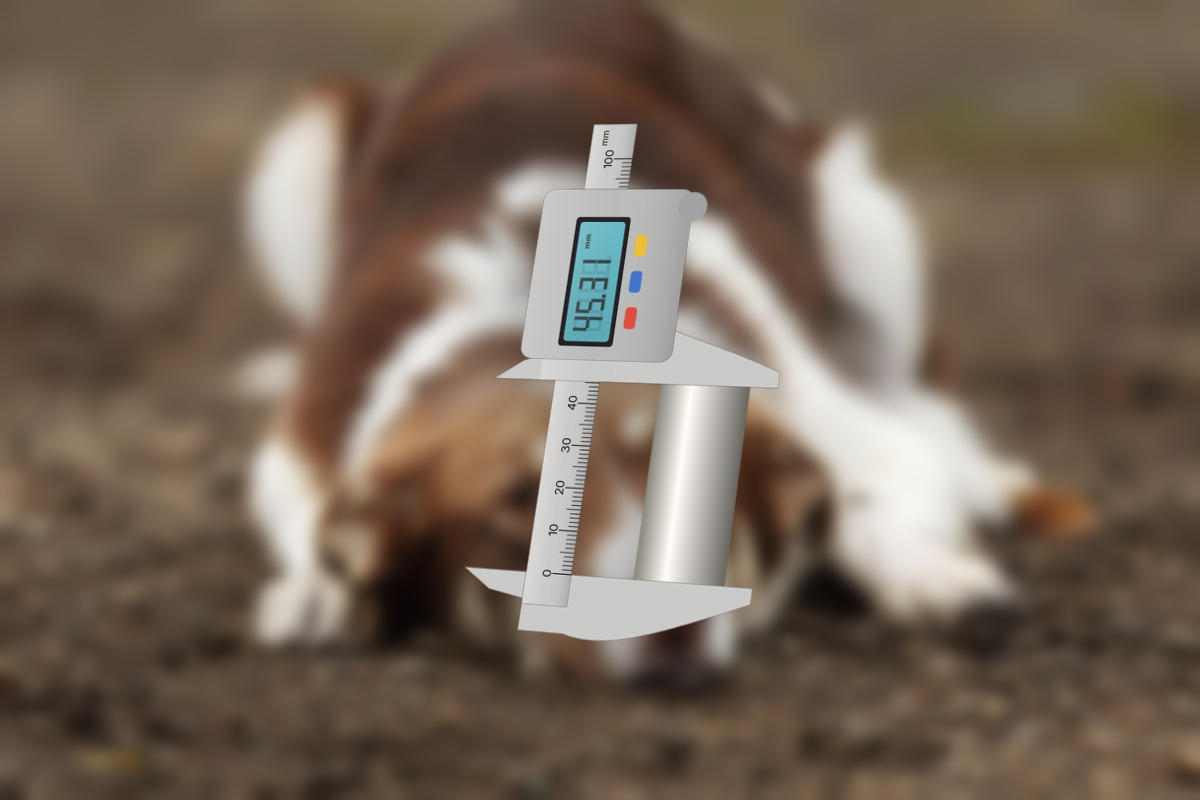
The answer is {"value": 45.31, "unit": "mm"}
